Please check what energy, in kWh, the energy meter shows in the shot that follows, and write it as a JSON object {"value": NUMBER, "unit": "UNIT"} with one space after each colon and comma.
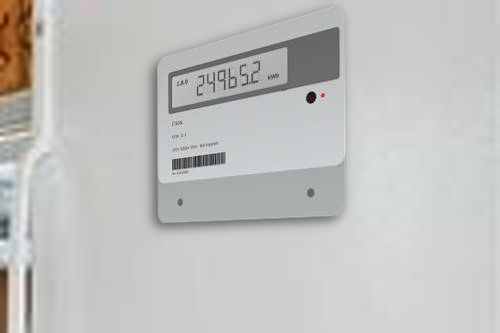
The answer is {"value": 24965.2, "unit": "kWh"}
